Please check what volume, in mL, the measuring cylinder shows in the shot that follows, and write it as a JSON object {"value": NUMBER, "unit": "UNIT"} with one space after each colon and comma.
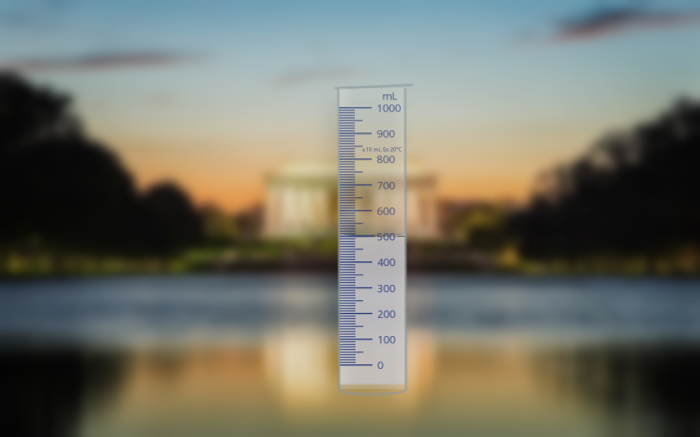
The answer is {"value": 500, "unit": "mL"}
